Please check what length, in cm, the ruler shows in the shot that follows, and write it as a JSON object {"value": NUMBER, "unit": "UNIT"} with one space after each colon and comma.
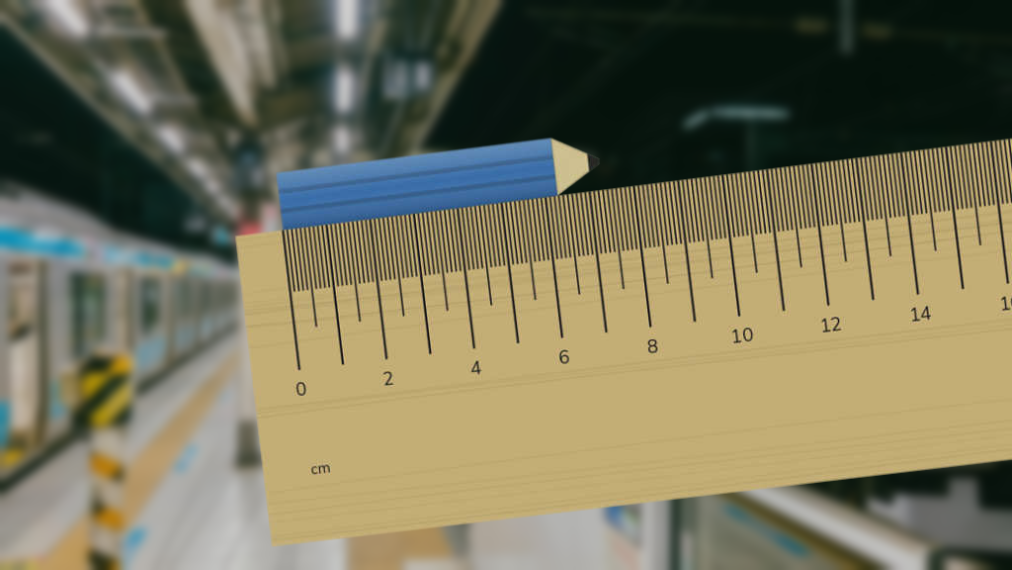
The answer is {"value": 7.3, "unit": "cm"}
